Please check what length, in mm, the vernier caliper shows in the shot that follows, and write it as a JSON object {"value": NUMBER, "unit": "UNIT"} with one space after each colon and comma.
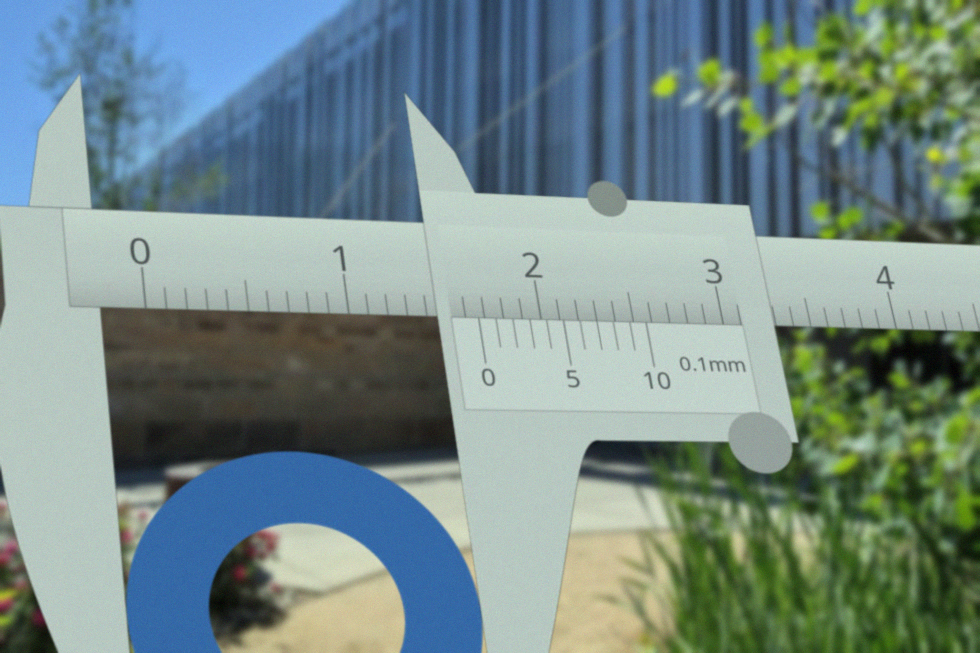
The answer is {"value": 16.7, "unit": "mm"}
